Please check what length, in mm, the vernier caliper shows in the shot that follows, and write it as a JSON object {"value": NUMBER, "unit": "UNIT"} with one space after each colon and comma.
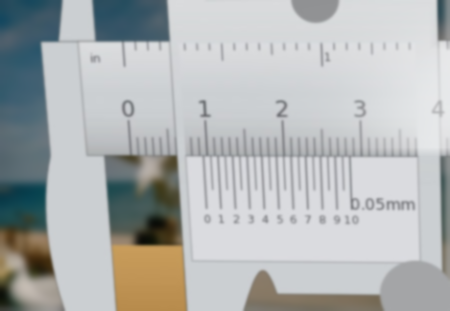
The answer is {"value": 9.5, "unit": "mm"}
